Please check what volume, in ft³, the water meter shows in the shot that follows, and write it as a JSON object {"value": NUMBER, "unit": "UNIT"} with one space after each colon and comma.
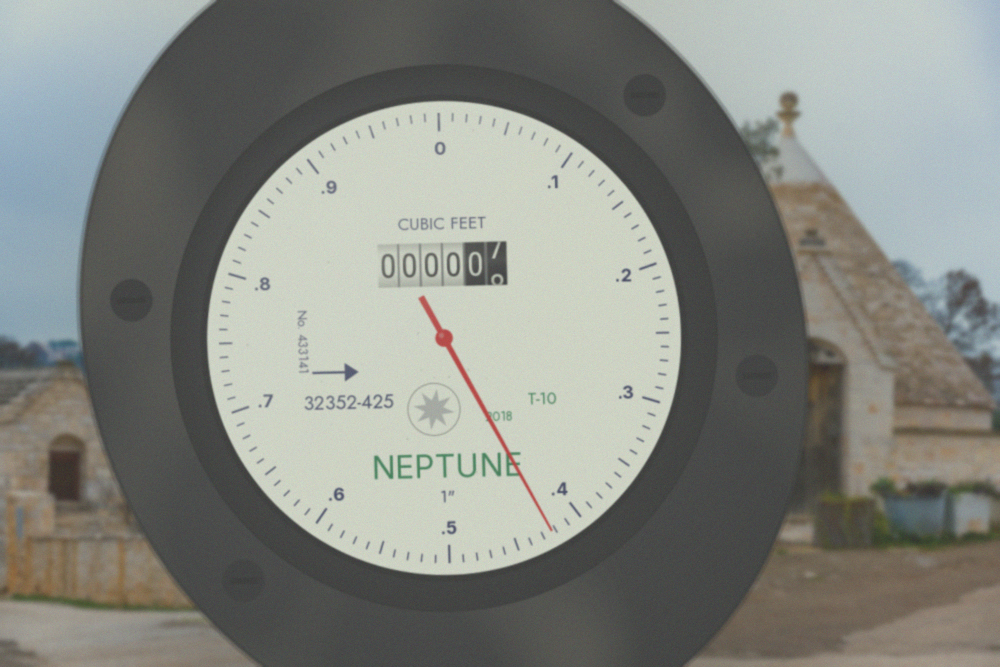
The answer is {"value": 7.42, "unit": "ft³"}
